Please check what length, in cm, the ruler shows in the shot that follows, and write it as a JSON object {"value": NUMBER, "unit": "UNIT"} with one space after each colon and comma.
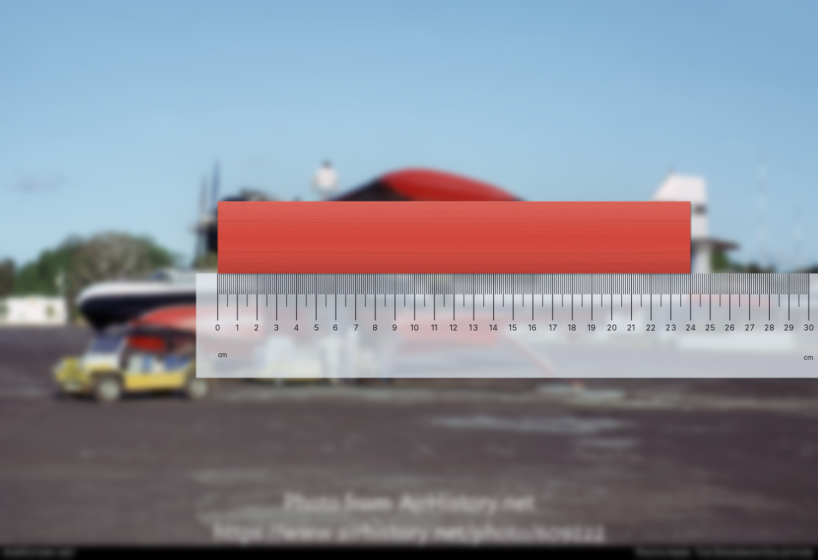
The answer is {"value": 24, "unit": "cm"}
